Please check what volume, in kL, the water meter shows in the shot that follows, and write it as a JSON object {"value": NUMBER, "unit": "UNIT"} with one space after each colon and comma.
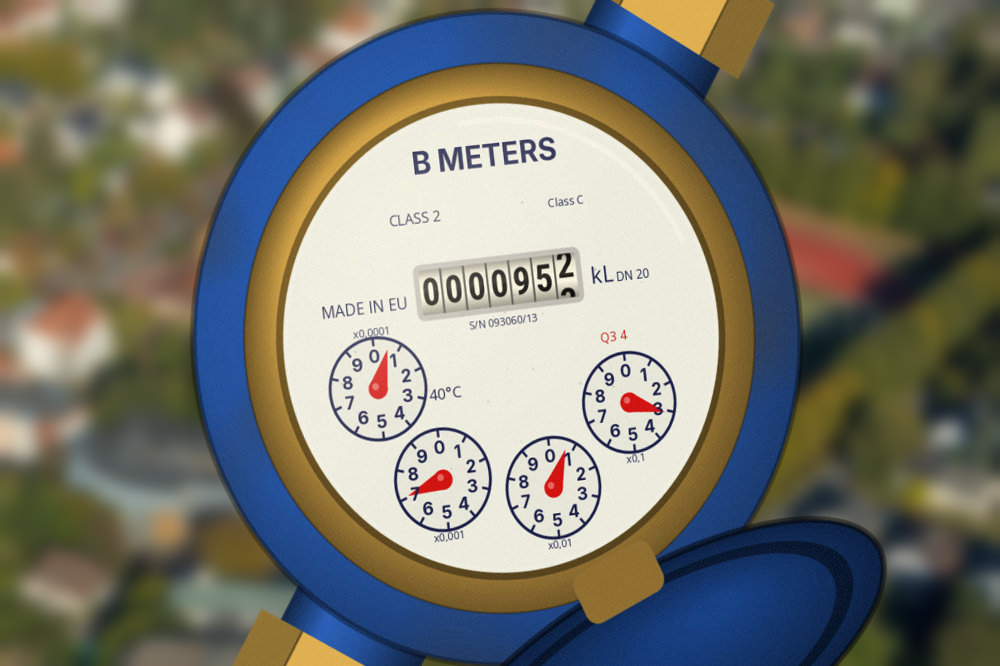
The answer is {"value": 952.3070, "unit": "kL"}
